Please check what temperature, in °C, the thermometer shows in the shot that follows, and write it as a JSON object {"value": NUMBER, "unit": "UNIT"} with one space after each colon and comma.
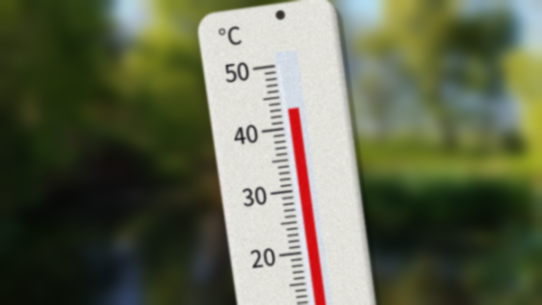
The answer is {"value": 43, "unit": "°C"}
